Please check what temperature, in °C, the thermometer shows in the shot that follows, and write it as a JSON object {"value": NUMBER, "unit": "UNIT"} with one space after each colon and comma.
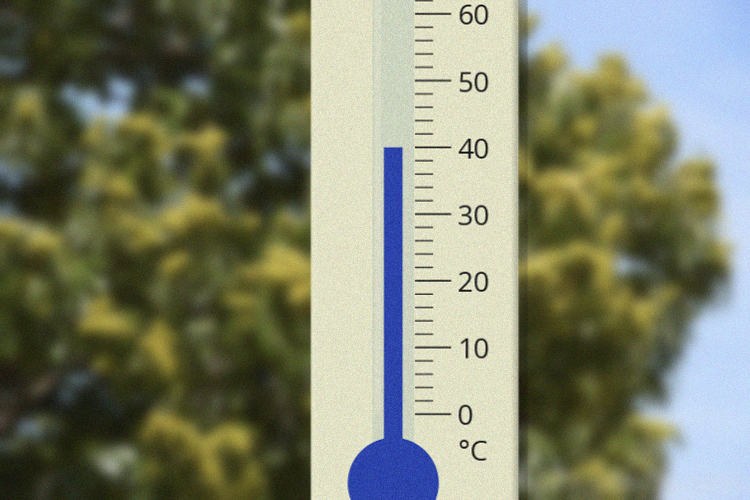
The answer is {"value": 40, "unit": "°C"}
